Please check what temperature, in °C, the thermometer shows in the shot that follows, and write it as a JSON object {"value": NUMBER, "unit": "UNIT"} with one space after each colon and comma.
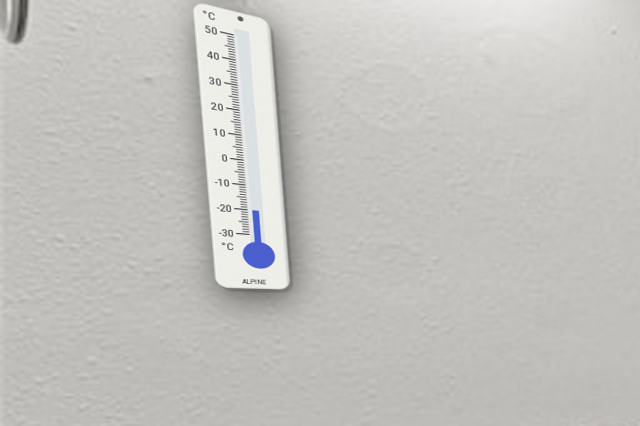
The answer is {"value": -20, "unit": "°C"}
